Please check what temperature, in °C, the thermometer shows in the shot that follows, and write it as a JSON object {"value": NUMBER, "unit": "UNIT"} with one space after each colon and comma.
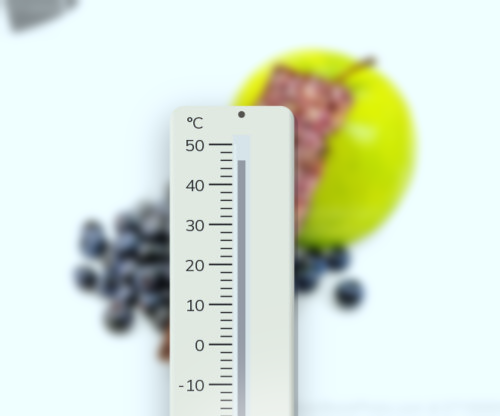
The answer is {"value": 46, "unit": "°C"}
